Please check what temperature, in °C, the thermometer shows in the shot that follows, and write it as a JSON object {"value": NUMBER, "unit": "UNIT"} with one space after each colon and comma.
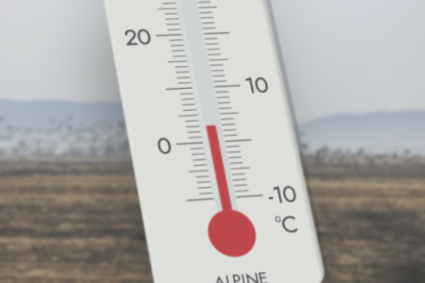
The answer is {"value": 3, "unit": "°C"}
